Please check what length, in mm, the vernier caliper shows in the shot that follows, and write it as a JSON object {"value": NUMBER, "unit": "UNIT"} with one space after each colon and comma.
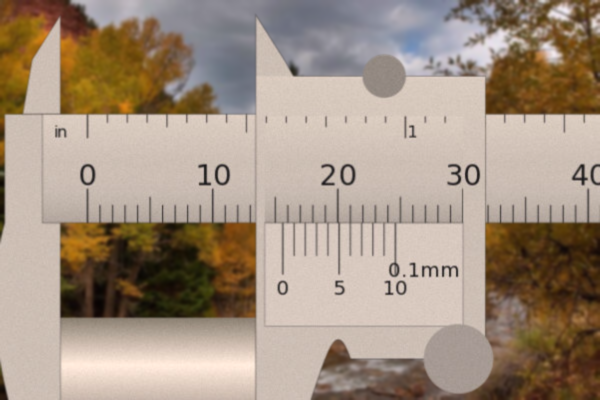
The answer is {"value": 15.6, "unit": "mm"}
